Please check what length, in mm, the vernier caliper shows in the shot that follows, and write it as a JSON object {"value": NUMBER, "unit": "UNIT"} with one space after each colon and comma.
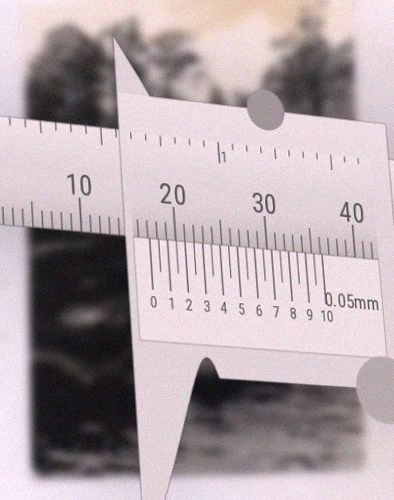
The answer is {"value": 17.2, "unit": "mm"}
